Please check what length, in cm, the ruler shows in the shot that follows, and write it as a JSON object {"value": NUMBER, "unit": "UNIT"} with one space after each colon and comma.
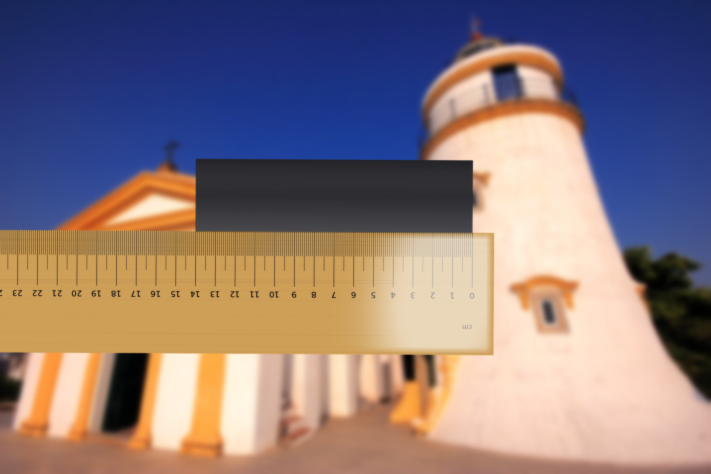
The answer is {"value": 14, "unit": "cm"}
